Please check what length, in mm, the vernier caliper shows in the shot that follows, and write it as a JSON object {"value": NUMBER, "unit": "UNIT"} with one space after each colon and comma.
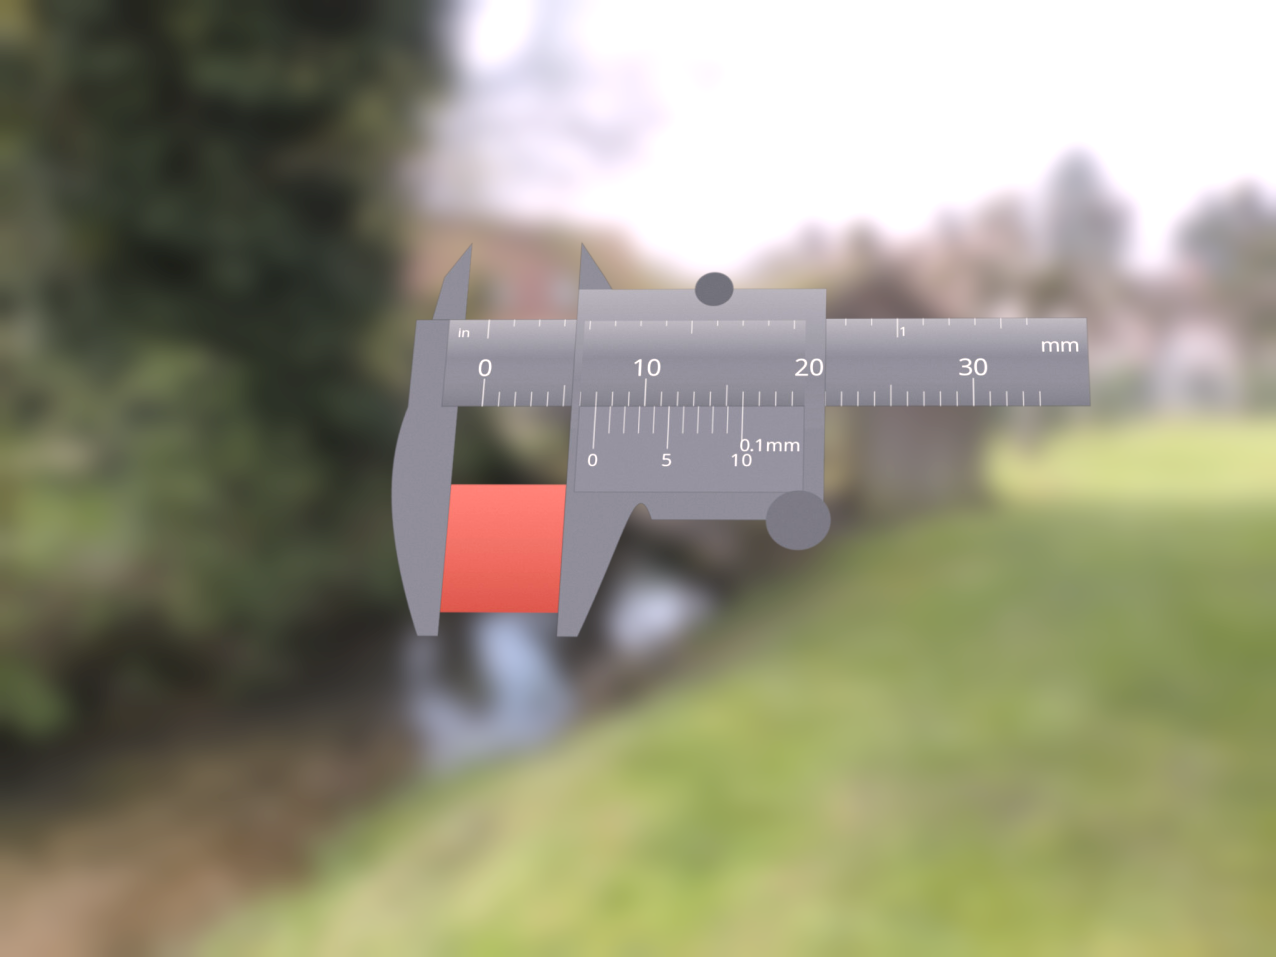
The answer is {"value": 7.0, "unit": "mm"}
